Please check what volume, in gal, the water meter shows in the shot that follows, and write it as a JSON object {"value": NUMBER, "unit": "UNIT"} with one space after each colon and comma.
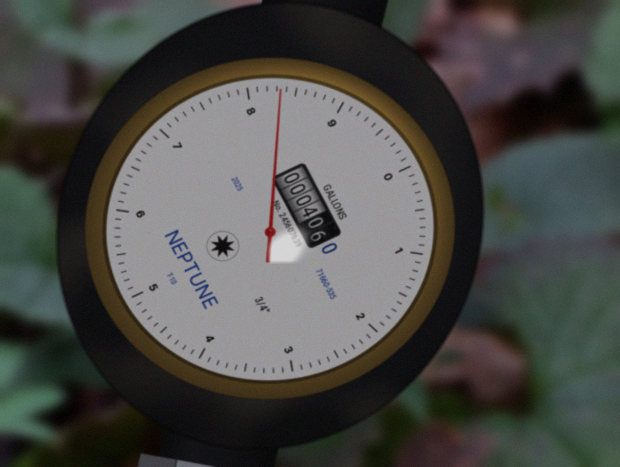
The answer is {"value": 4058.3, "unit": "gal"}
